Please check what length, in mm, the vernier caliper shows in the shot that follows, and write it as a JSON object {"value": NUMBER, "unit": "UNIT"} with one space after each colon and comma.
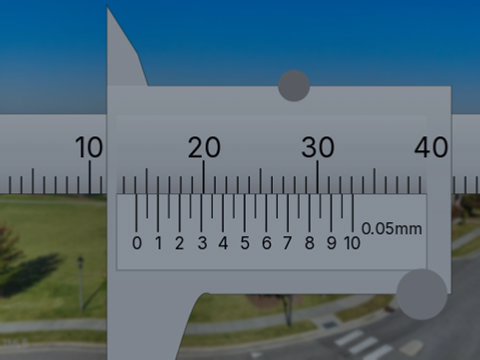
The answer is {"value": 14.1, "unit": "mm"}
